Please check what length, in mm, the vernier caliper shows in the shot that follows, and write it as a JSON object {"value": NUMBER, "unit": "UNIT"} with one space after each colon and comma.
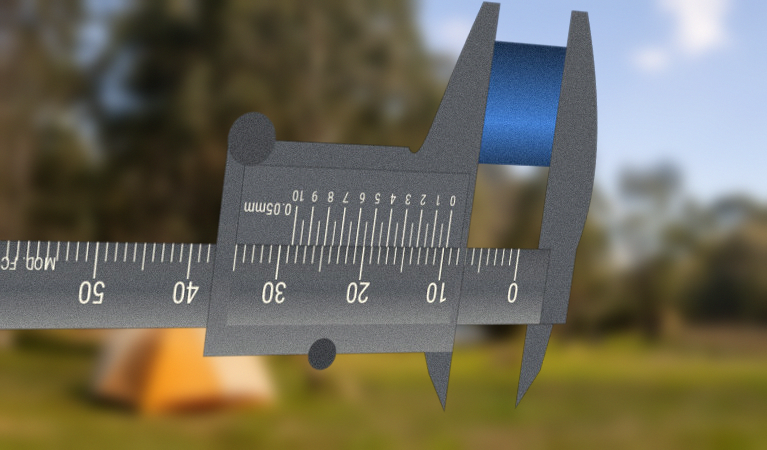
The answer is {"value": 9.6, "unit": "mm"}
